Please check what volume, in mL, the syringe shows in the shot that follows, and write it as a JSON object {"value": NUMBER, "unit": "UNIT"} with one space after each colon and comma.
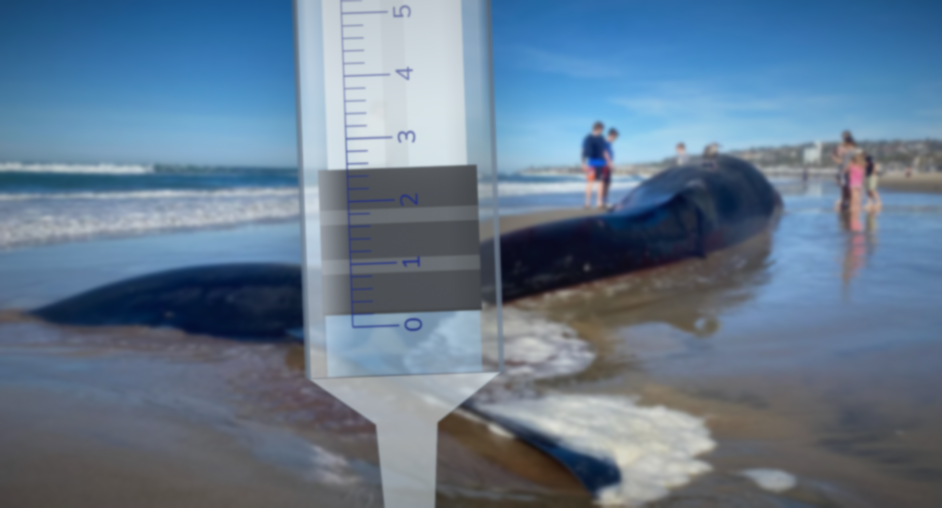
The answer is {"value": 0.2, "unit": "mL"}
